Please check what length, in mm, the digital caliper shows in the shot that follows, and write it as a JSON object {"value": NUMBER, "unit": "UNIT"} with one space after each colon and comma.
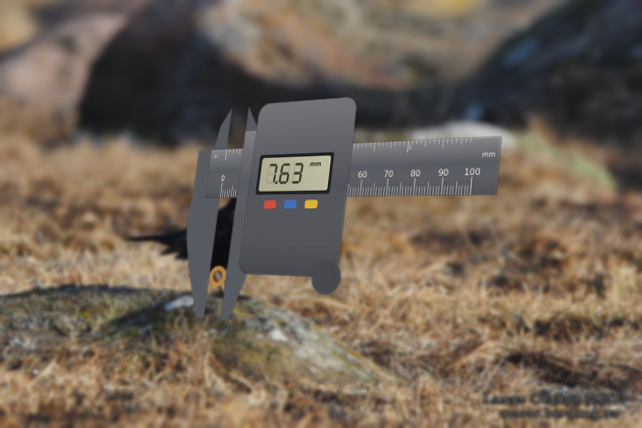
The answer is {"value": 7.63, "unit": "mm"}
